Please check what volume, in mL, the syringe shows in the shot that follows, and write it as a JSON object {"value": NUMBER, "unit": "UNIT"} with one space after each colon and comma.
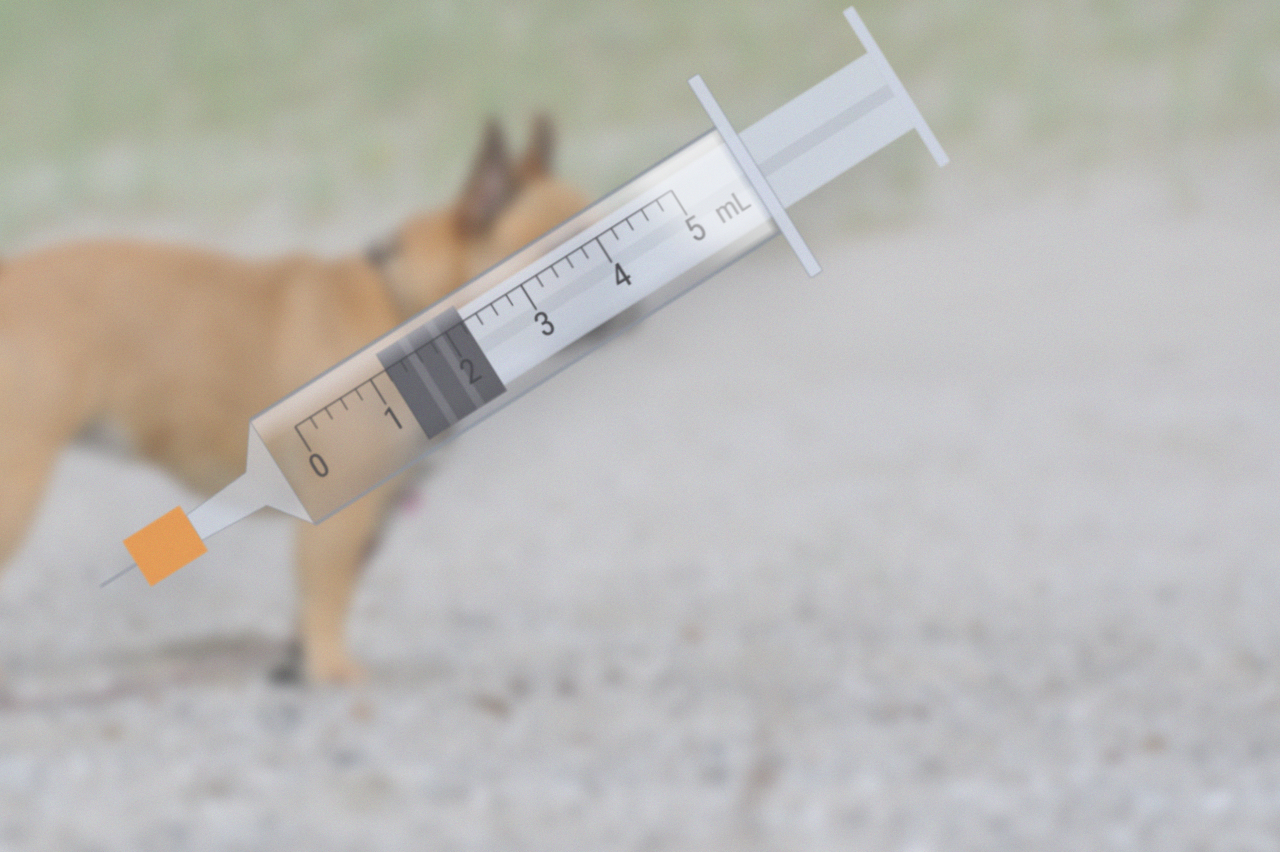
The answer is {"value": 1.2, "unit": "mL"}
